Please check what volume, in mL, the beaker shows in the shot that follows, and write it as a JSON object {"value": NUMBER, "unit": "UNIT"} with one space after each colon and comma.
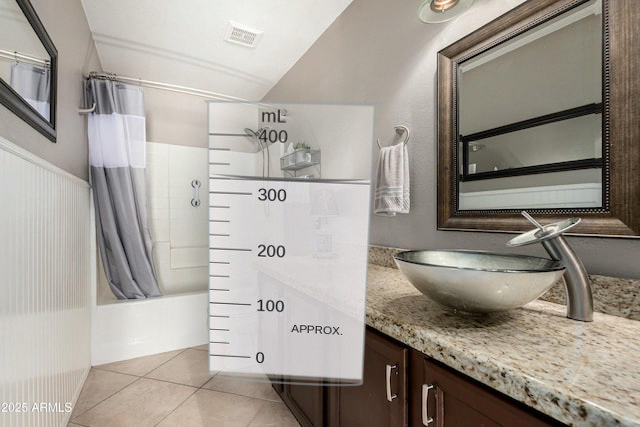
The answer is {"value": 325, "unit": "mL"}
